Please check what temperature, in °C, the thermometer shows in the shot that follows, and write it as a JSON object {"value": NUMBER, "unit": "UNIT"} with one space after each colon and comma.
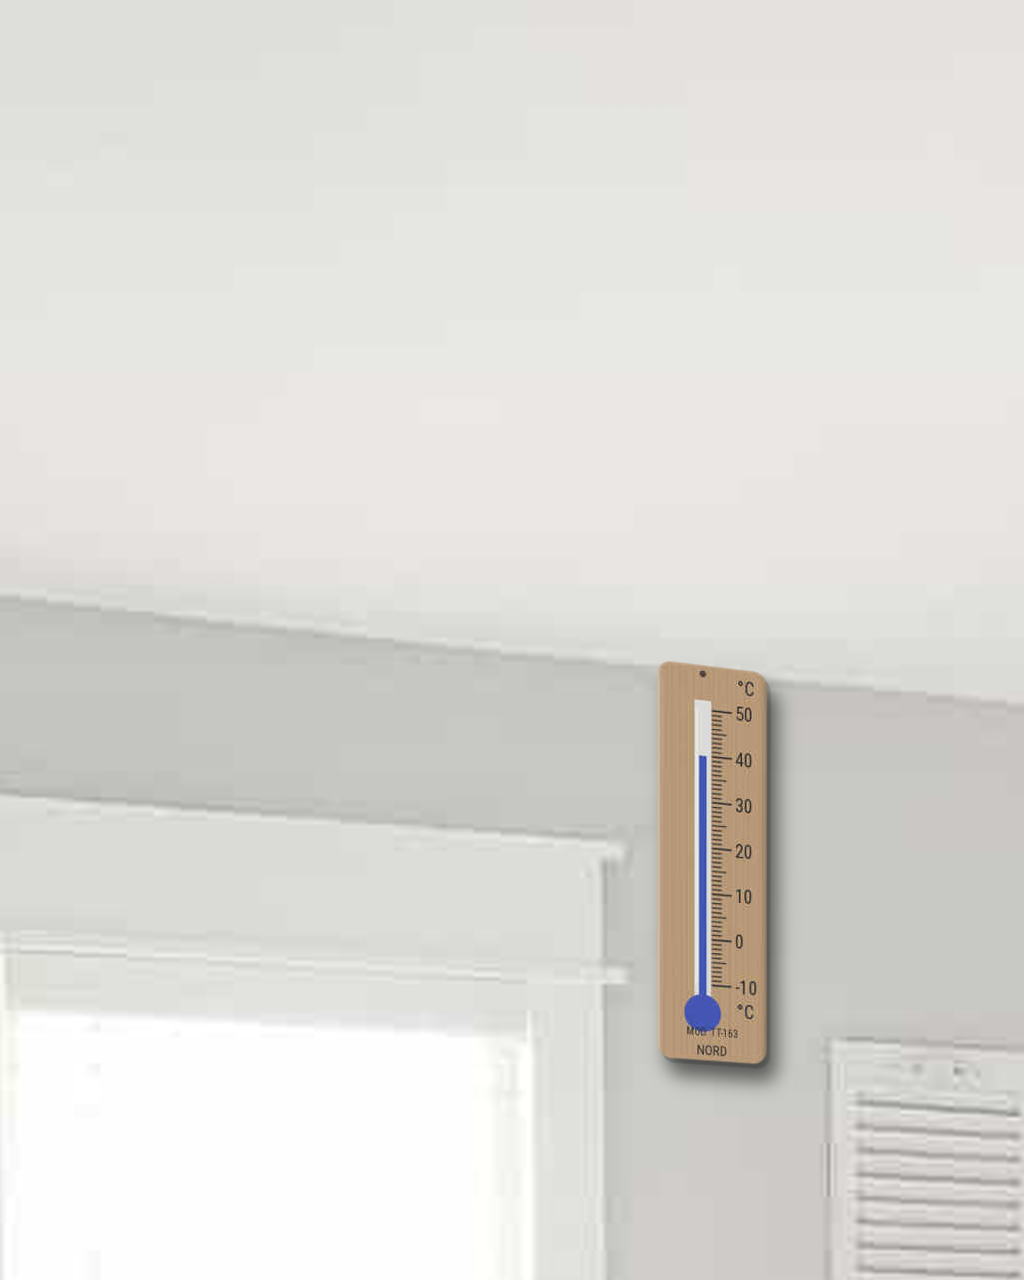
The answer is {"value": 40, "unit": "°C"}
